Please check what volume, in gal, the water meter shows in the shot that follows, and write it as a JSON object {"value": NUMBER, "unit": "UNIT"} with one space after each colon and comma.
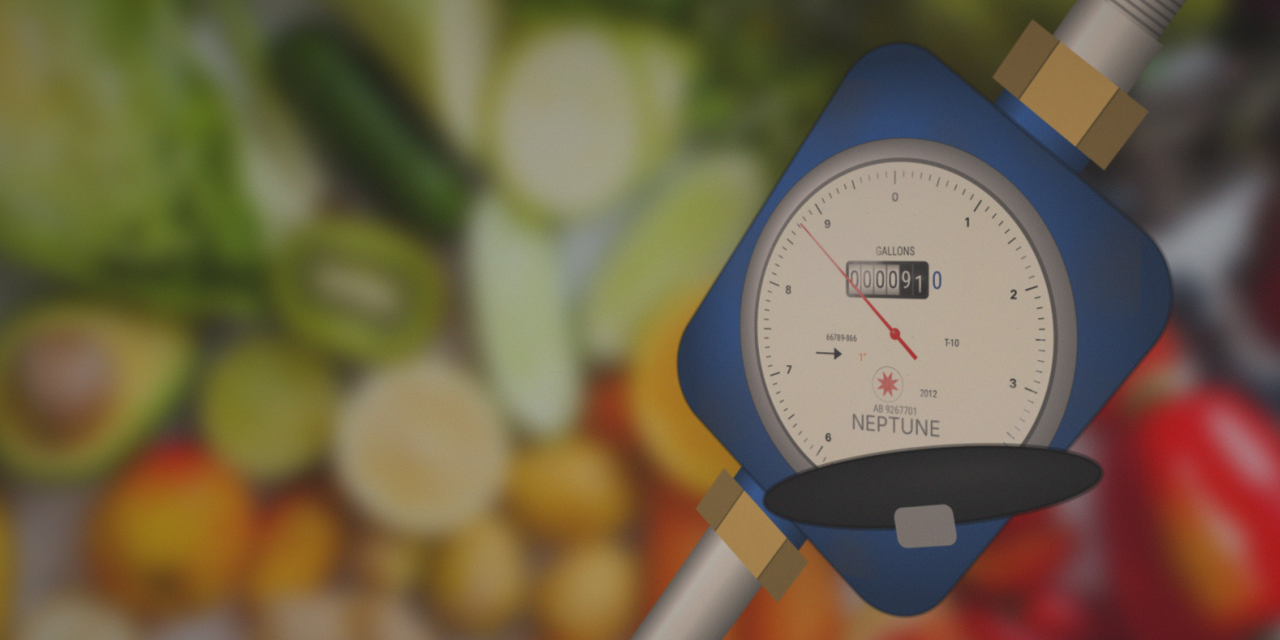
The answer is {"value": 908.7, "unit": "gal"}
